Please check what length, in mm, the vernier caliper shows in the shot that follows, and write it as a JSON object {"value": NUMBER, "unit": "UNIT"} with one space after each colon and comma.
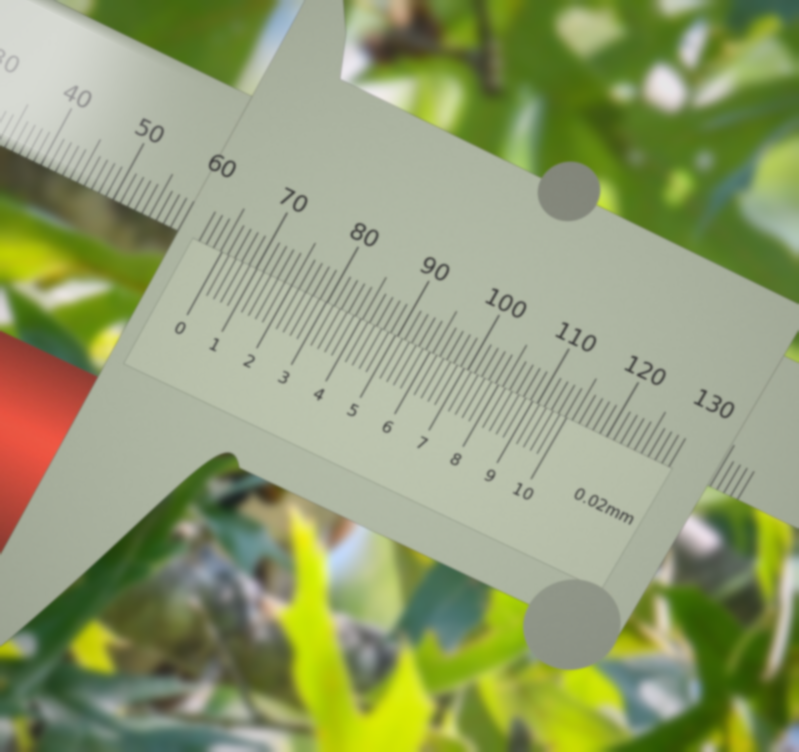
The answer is {"value": 65.2, "unit": "mm"}
